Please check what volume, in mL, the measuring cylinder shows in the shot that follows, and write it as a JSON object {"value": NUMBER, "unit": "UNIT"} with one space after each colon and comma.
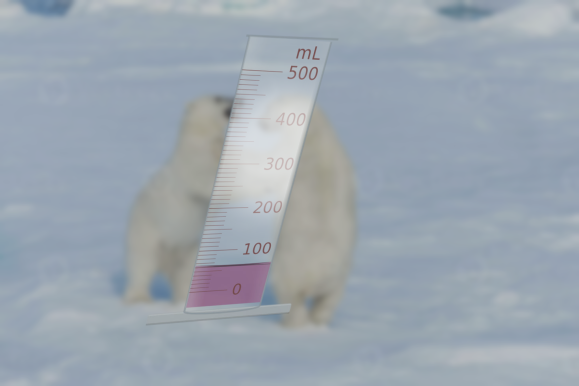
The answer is {"value": 60, "unit": "mL"}
